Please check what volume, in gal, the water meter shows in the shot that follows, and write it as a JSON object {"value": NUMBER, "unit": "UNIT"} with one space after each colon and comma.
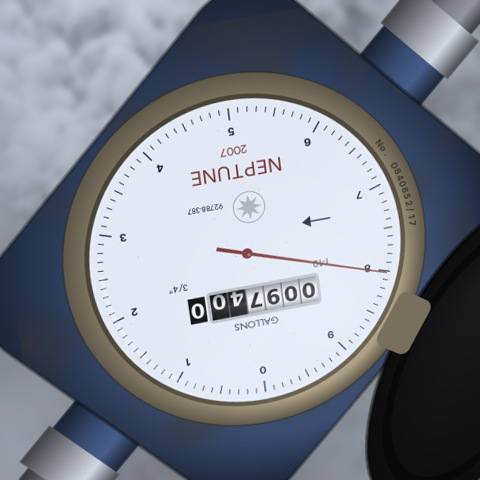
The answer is {"value": 97398.0, "unit": "gal"}
